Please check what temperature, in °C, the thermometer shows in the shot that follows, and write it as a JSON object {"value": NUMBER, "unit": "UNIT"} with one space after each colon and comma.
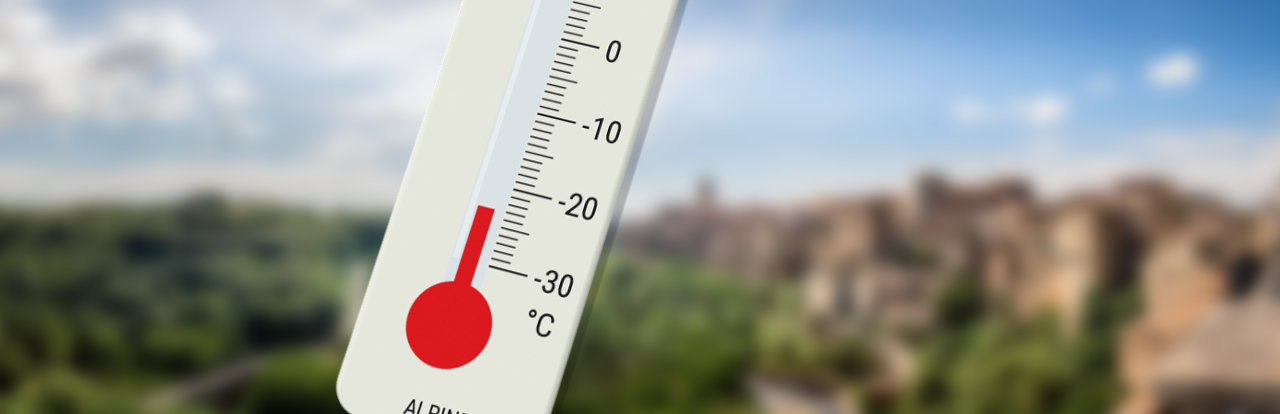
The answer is {"value": -23, "unit": "°C"}
